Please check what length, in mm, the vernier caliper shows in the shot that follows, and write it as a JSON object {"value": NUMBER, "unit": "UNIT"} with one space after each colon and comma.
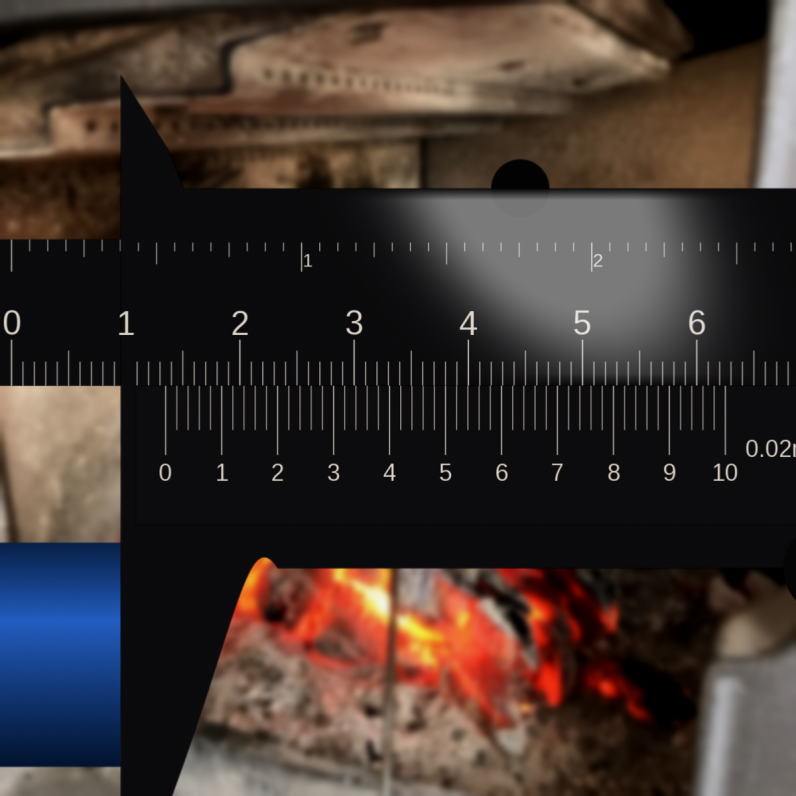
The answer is {"value": 13.5, "unit": "mm"}
